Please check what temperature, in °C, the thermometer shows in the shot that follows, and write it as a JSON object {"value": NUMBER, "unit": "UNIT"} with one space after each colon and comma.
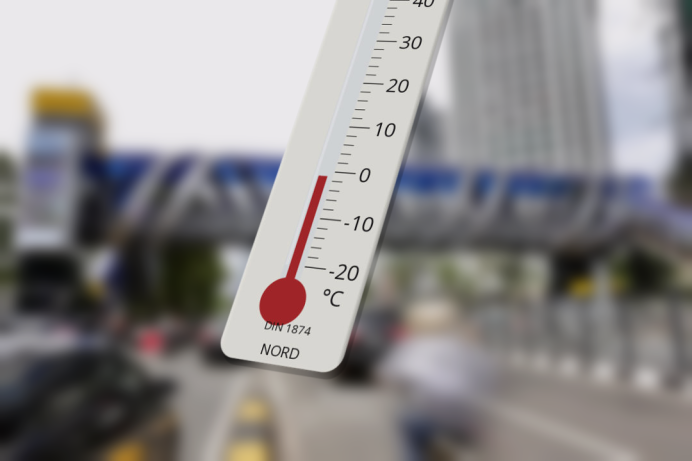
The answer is {"value": -1, "unit": "°C"}
